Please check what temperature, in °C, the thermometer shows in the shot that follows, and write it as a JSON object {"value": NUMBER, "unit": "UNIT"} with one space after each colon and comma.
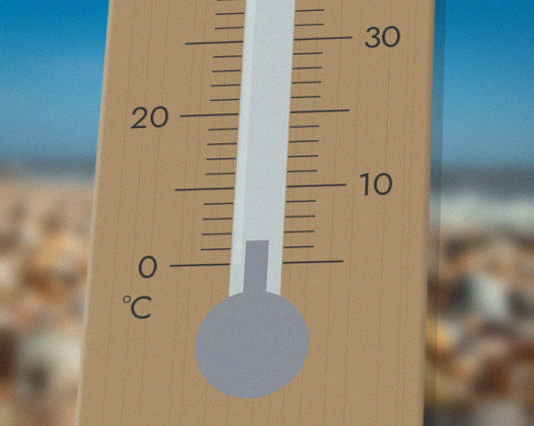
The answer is {"value": 3, "unit": "°C"}
